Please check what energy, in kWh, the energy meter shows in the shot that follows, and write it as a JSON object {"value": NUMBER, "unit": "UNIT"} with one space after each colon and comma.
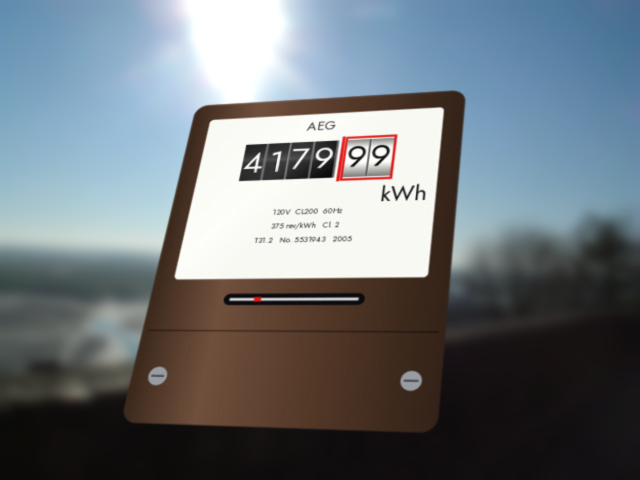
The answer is {"value": 4179.99, "unit": "kWh"}
